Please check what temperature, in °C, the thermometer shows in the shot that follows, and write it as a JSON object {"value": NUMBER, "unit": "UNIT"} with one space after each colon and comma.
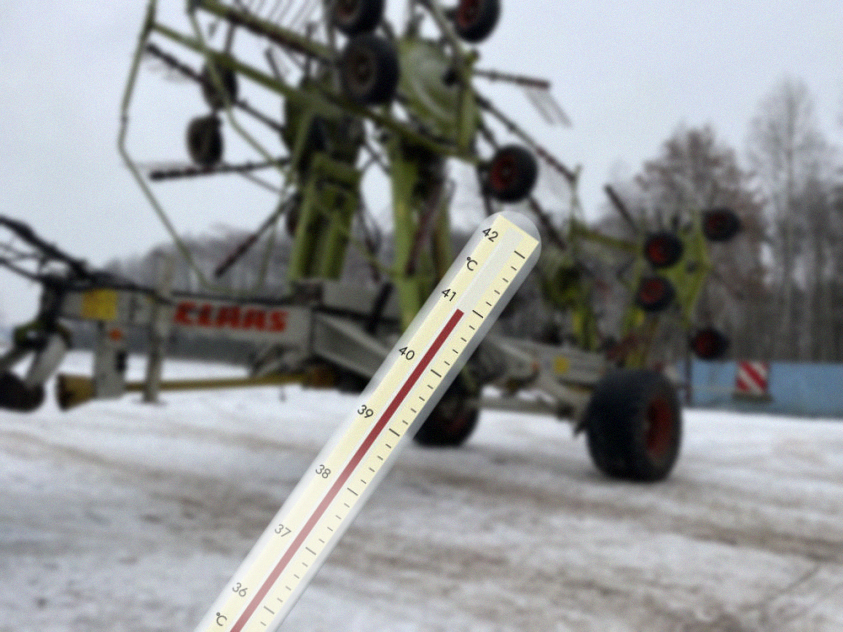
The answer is {"value": 40.9, "unit": "°C"}
